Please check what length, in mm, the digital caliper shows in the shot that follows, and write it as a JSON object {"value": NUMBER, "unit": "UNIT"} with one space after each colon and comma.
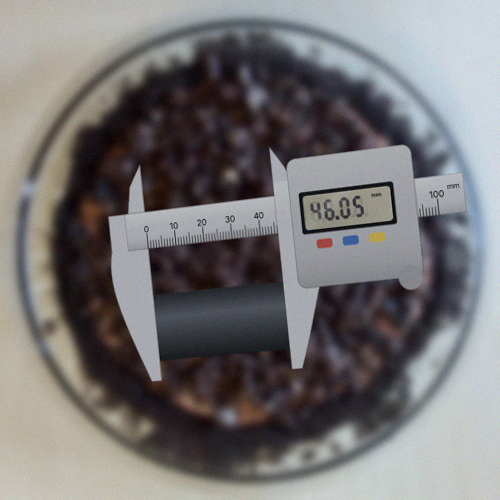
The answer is {"value": 46.05, "unit": "mm"}
